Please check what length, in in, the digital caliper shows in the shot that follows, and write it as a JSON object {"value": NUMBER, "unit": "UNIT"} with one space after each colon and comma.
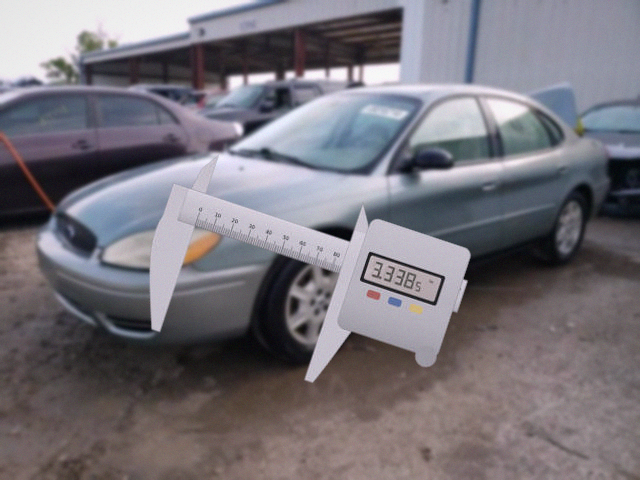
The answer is {"value": 3.3385, "unit": "in"}
